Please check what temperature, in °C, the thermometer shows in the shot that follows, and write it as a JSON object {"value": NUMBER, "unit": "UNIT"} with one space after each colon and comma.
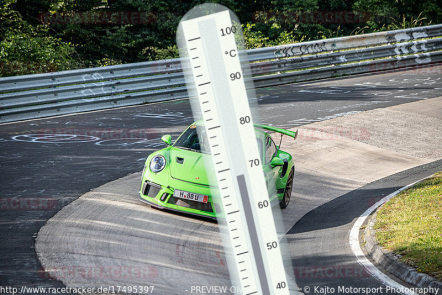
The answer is {"value": 68, "unit": "°C"}
